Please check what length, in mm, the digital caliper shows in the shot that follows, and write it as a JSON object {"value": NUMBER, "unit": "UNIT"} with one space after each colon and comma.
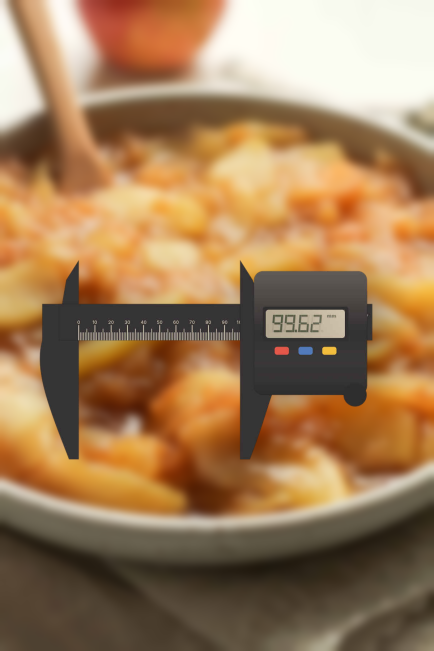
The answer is {"value": 99.62, "unit": "mm"}
